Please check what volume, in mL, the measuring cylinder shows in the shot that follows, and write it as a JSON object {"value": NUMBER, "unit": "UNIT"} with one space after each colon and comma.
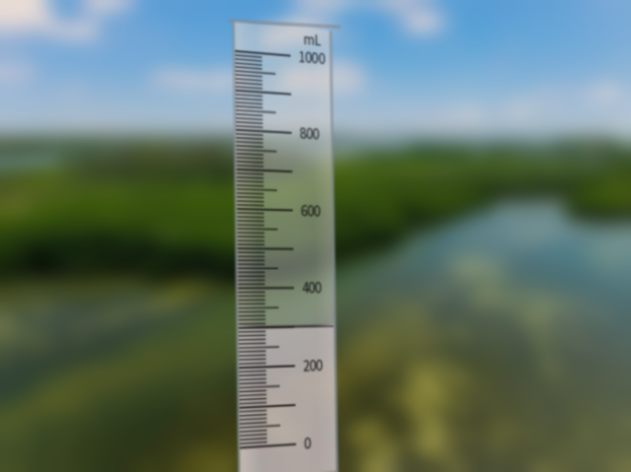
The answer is {"value": 300, "unit": "mL"}
